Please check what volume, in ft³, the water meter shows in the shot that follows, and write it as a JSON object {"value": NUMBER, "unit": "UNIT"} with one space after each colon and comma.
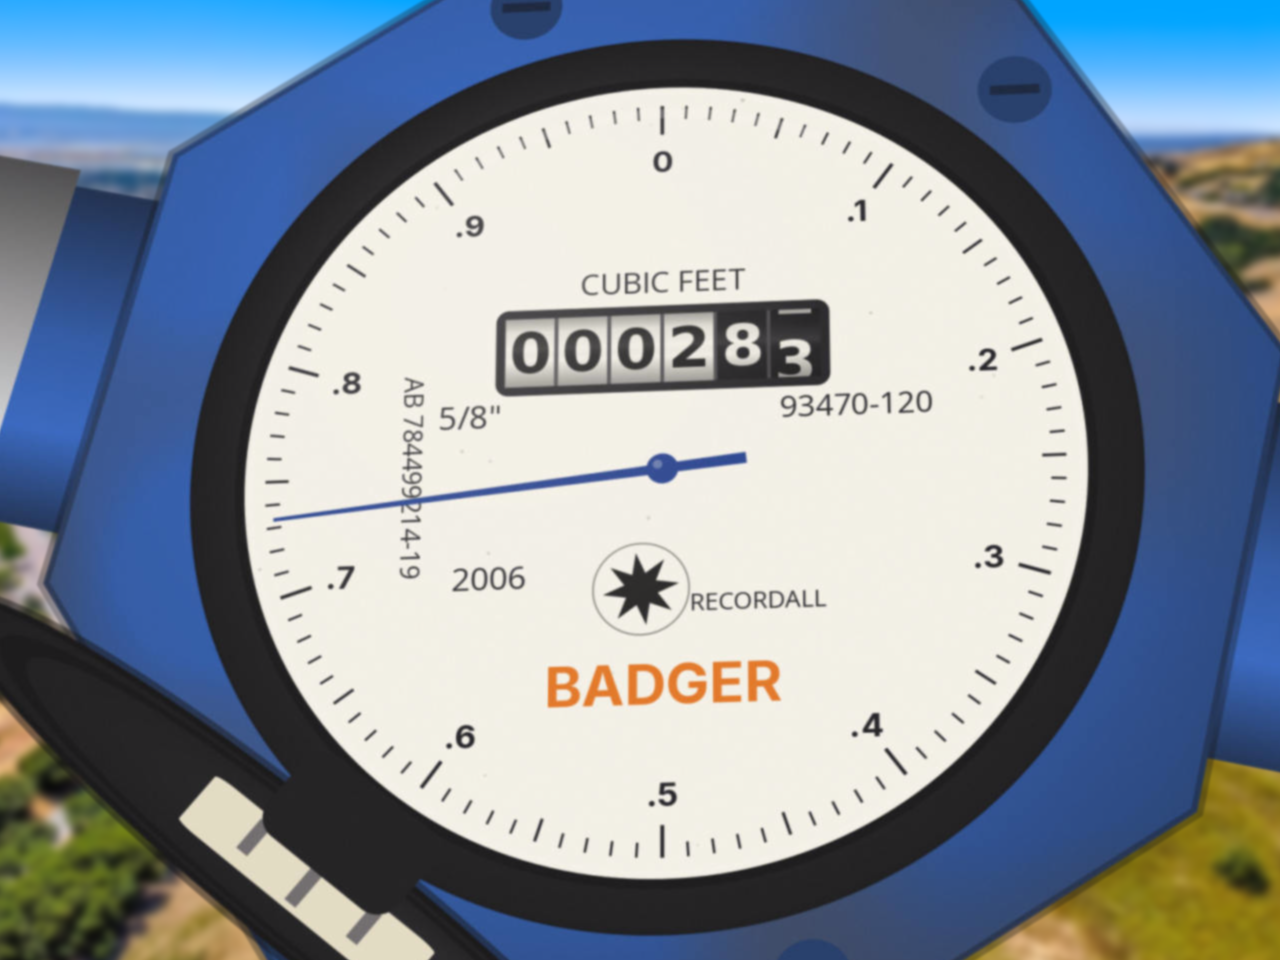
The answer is {"value": 282.73, "unit": "ft³"}
